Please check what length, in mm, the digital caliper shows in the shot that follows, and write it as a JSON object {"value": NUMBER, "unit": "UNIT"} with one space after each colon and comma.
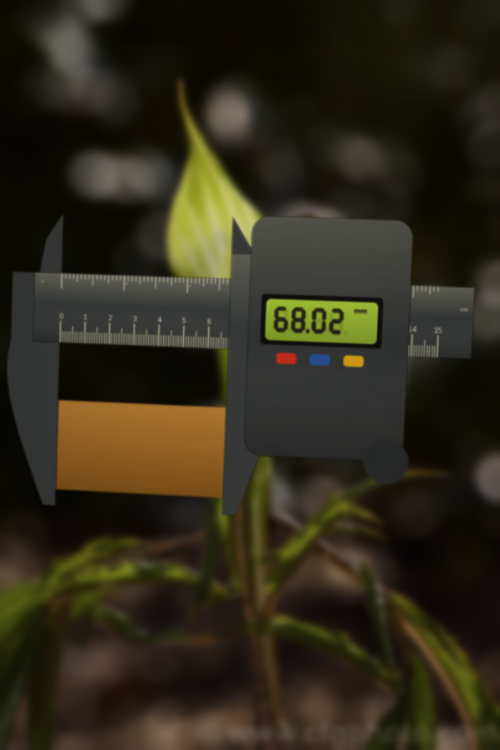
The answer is {"value": 68.02, "unit": "mm"}
